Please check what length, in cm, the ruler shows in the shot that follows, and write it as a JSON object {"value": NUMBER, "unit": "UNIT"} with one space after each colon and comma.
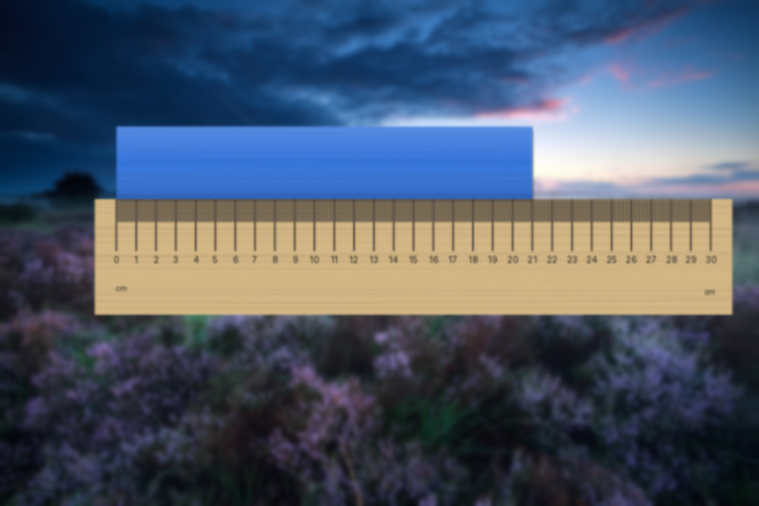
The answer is {"value": 21, "unit": "cm"}
